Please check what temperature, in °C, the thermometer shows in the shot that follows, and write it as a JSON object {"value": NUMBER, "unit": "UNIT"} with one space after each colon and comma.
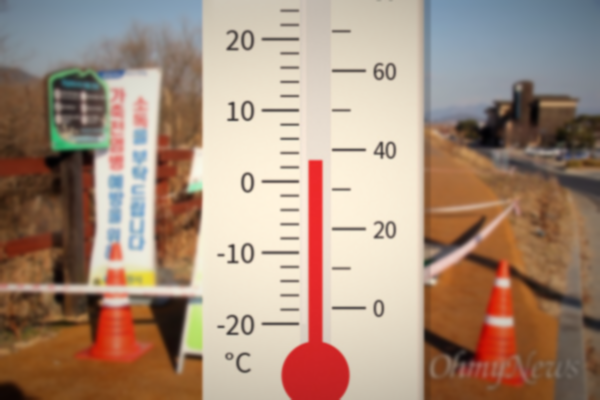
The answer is {"value": 3, "unit": "°C"}
